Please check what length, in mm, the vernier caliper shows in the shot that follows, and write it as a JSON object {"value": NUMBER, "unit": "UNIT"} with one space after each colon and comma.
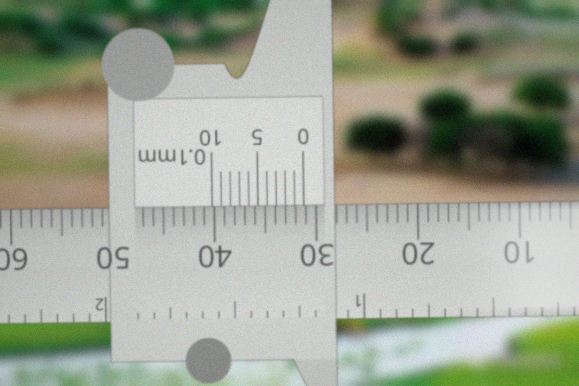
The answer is {"value": 31.2, "unit": "mm"}
